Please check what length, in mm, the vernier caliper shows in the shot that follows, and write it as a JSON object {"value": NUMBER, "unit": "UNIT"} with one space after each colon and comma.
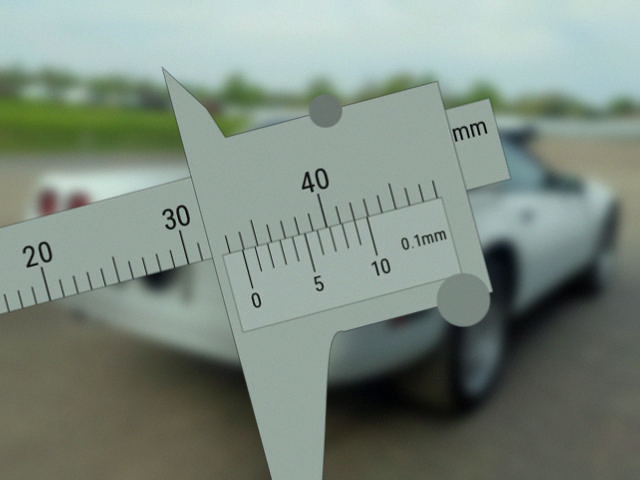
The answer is {"value": 33.9, "unit": "mm"}
